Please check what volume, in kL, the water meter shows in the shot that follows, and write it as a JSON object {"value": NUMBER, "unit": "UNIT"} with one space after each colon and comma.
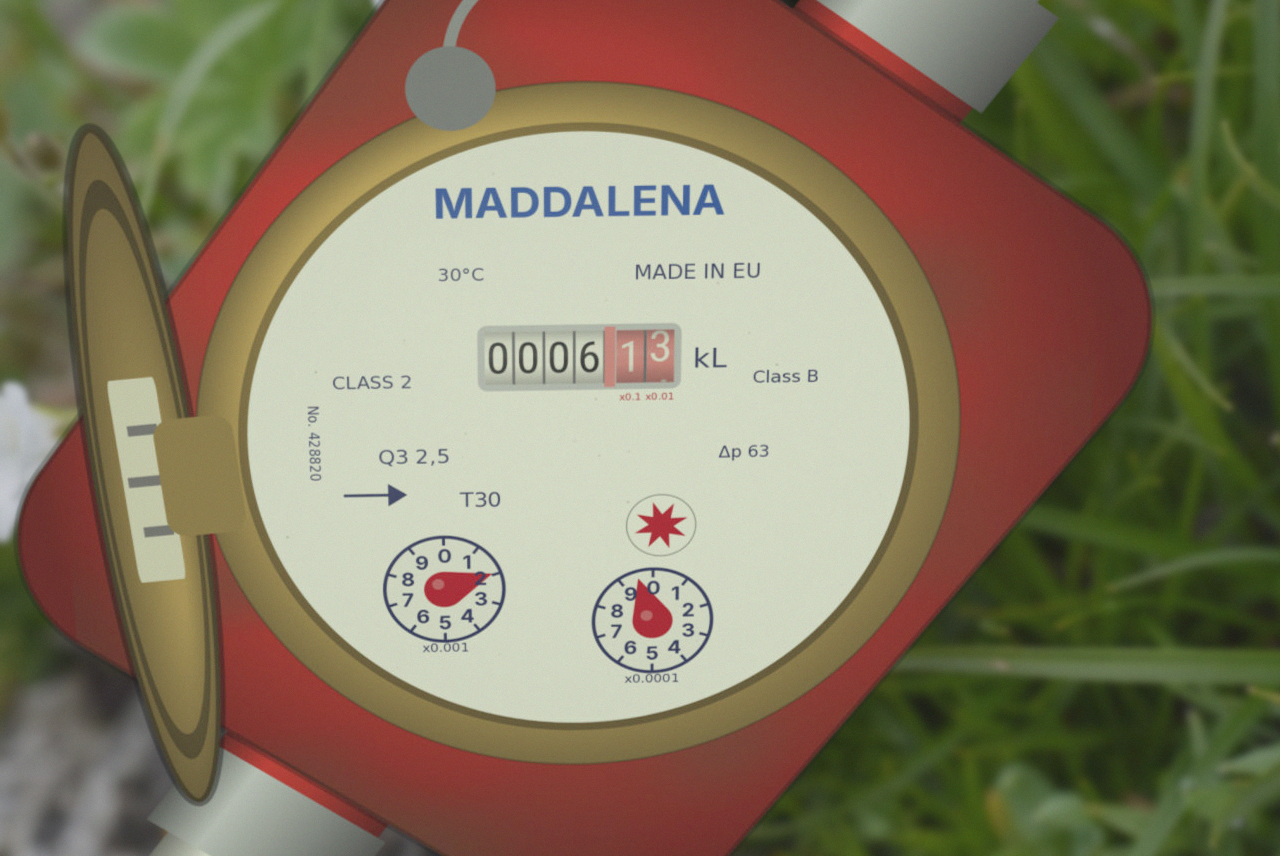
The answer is {"value": 6.1319, "unit": "kL"}
